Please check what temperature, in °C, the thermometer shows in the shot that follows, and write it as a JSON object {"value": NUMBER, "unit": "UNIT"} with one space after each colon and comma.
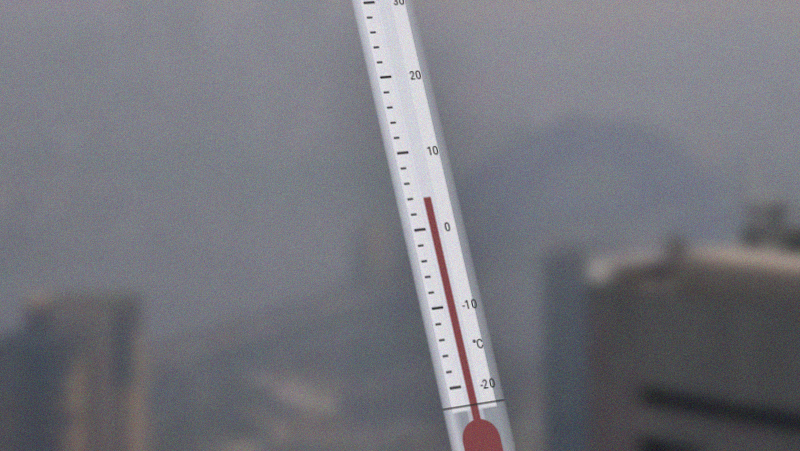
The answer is {"value": 4, "unit": "°C"}
